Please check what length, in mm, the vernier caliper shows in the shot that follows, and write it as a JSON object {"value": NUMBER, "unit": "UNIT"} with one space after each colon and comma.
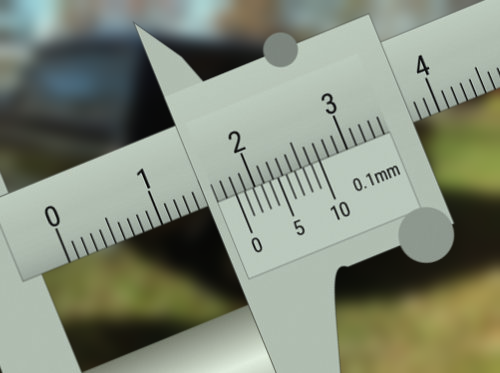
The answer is {"value": 18.0, "unit": "mm"}
